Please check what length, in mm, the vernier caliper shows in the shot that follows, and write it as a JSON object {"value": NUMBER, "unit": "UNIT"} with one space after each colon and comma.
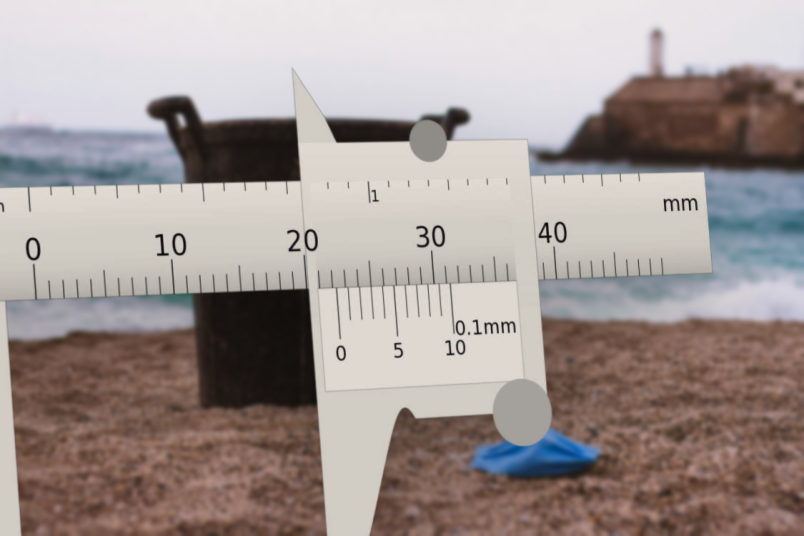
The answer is {"value": 22.3, "unit": "mm"}
